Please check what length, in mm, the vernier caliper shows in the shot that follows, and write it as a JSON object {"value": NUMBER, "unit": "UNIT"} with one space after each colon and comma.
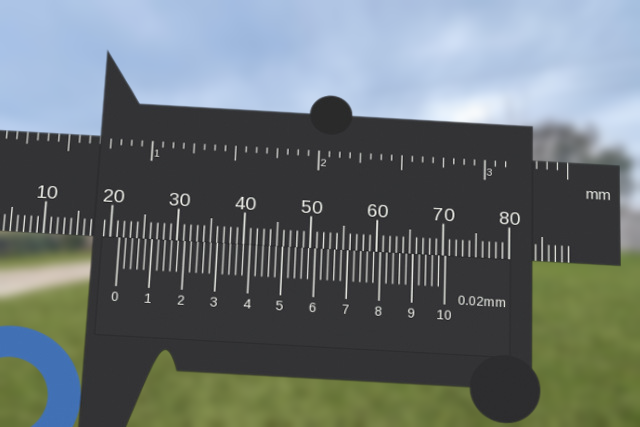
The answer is {"value": 21.4, "unit": "mm"}
